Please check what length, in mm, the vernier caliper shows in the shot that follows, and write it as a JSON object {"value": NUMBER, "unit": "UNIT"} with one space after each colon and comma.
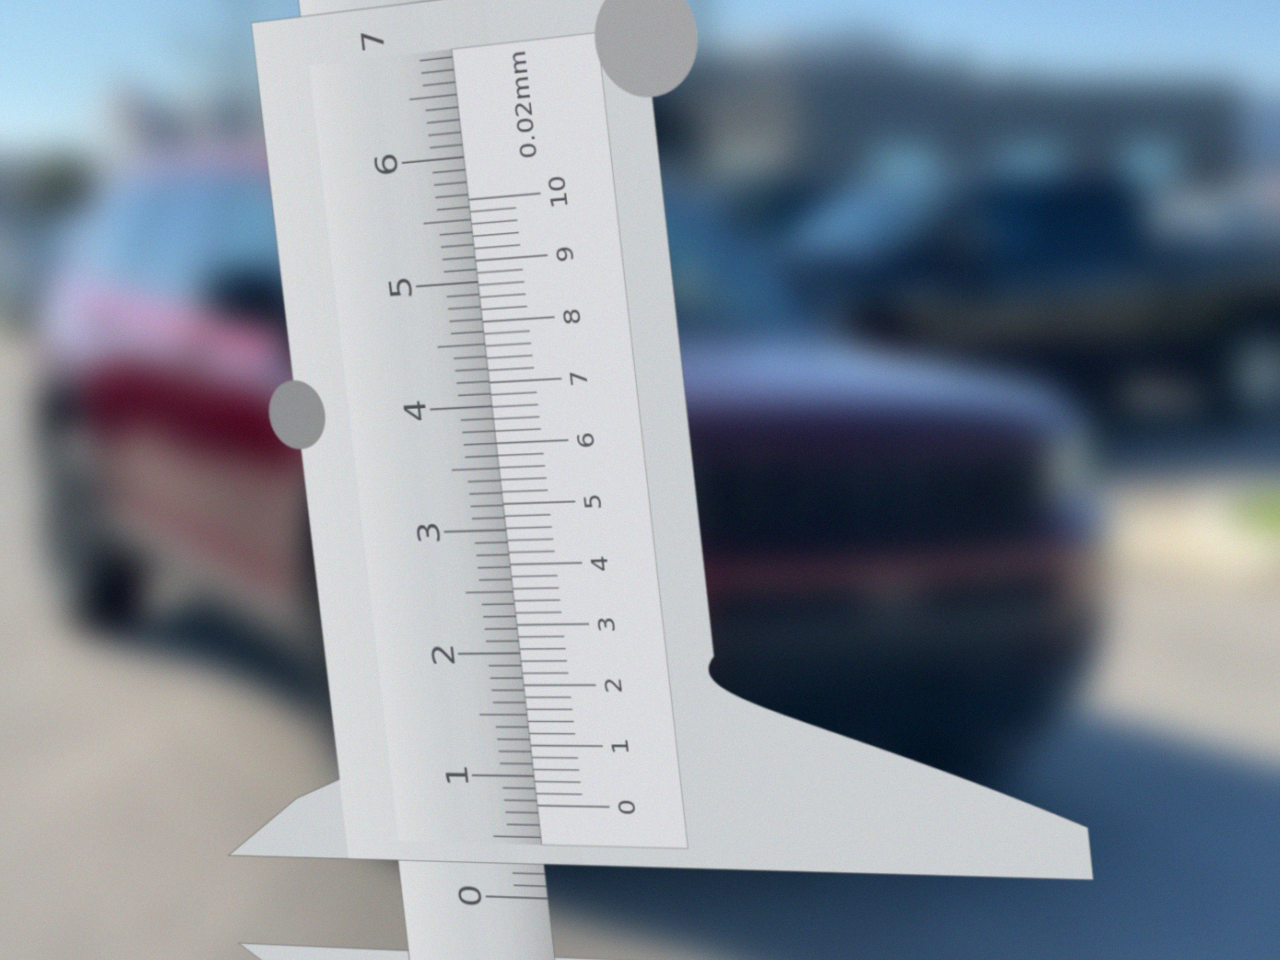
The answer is {"value": 7.6, "unit": "mm"}
